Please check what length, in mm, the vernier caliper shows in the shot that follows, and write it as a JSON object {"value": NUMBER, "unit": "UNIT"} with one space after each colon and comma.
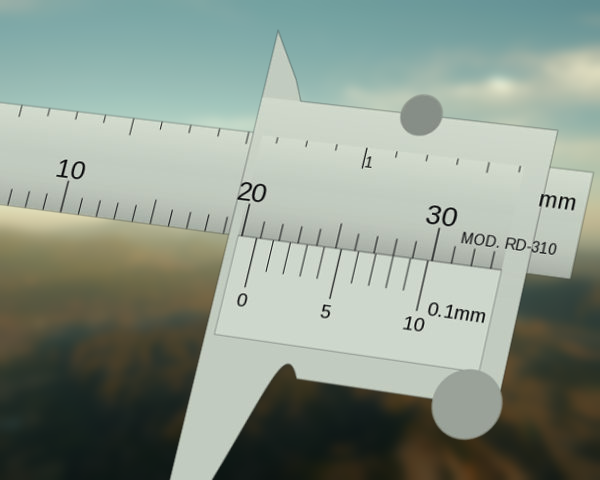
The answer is {"value": 20.8, "unit": "mm"}
